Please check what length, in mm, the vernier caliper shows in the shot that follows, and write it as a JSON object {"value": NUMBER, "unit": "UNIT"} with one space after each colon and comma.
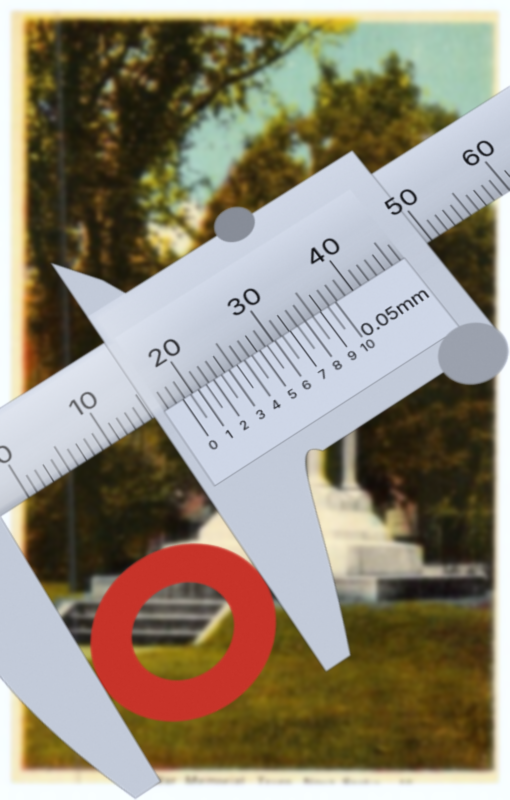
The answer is {"value": 18.8, "unit": "mm"}
